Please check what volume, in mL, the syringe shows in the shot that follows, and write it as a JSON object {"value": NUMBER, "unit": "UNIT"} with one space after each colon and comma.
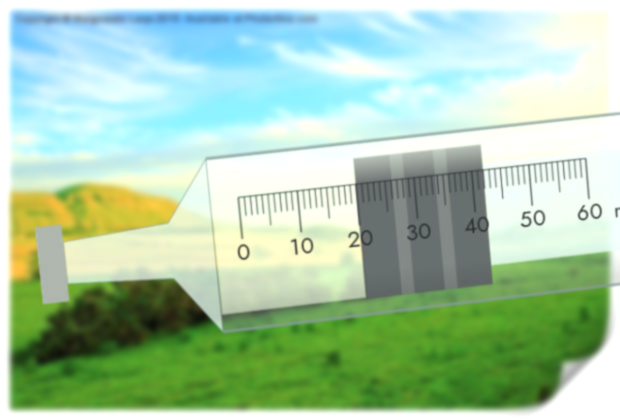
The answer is {"value": 20, "unit": "mL"}
